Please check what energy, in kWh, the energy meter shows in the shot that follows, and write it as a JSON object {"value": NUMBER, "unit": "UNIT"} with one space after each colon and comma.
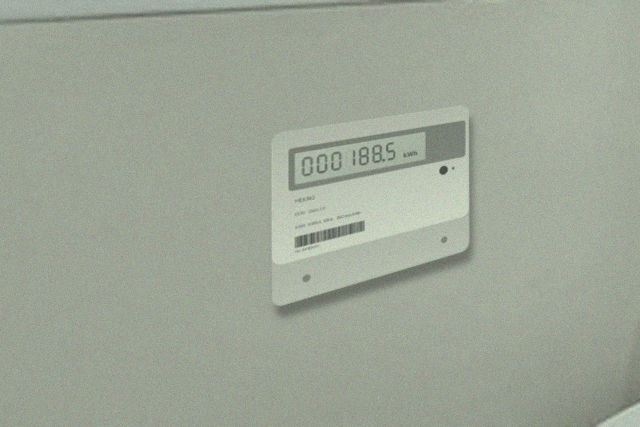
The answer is {"value": 188.5, "unit": "kWh"}
